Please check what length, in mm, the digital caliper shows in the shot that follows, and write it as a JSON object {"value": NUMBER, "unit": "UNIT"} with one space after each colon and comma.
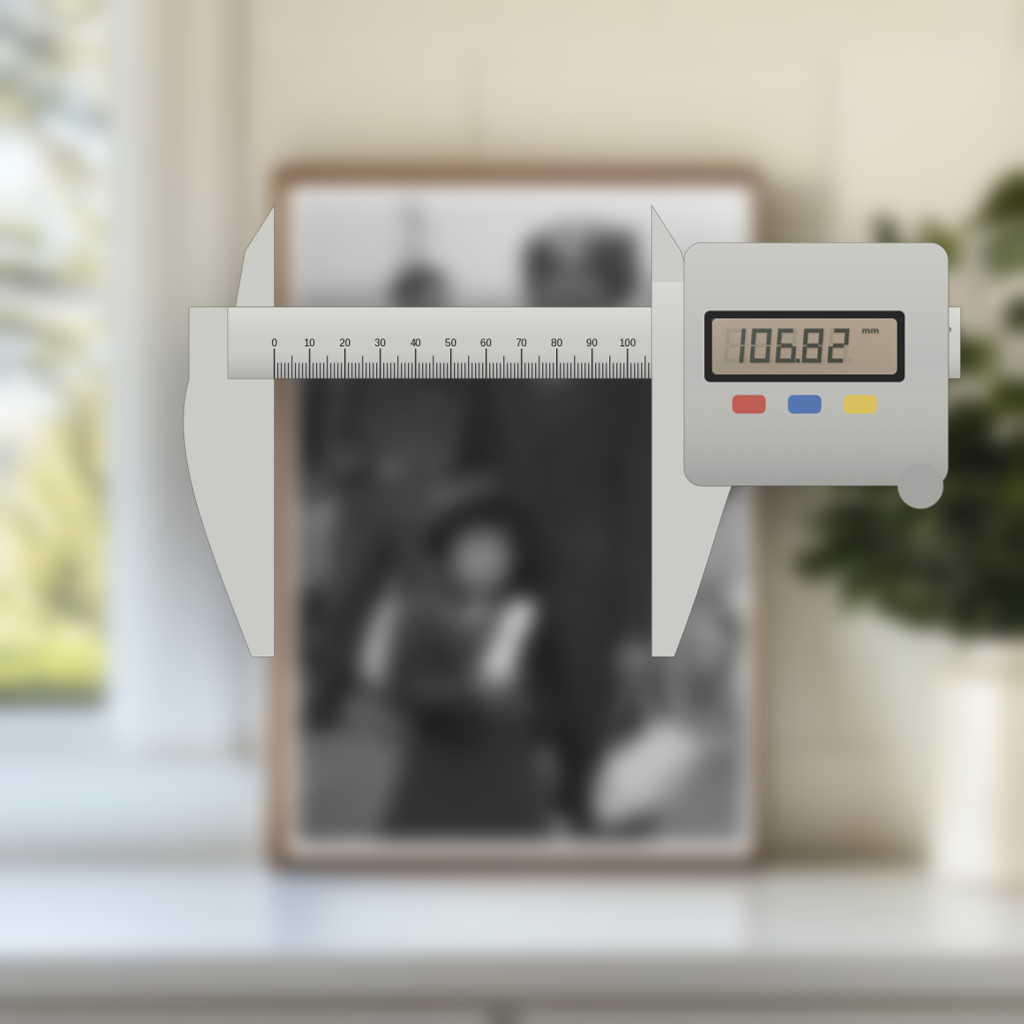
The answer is {"value": 106.82, "unit": "mm"}
